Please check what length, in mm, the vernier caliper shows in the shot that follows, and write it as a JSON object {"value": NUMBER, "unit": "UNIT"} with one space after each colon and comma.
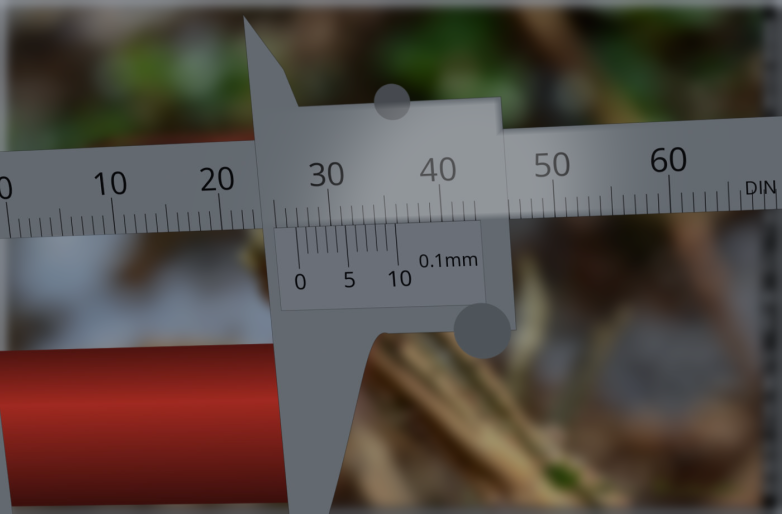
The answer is {"value": 26.8, "unit": "mm"}
